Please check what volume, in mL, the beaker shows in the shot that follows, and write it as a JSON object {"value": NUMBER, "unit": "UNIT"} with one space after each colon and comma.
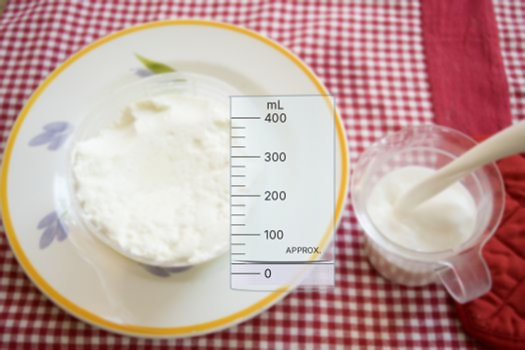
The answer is {"value": 25, "unit": "mL"}
